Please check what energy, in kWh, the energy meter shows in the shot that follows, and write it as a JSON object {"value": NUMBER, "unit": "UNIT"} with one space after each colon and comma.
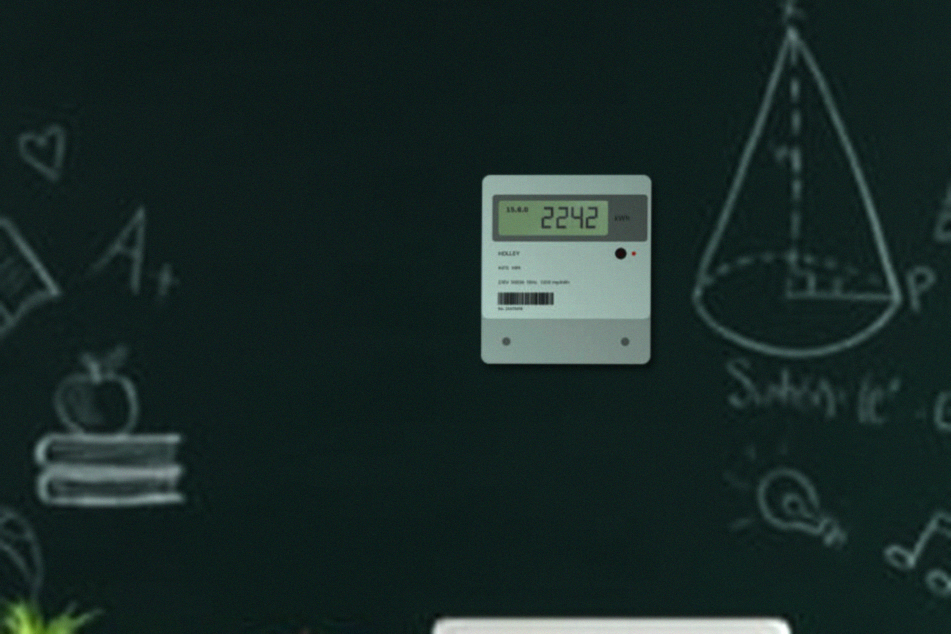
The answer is {"value": 2242, "unit": "kWh"}
